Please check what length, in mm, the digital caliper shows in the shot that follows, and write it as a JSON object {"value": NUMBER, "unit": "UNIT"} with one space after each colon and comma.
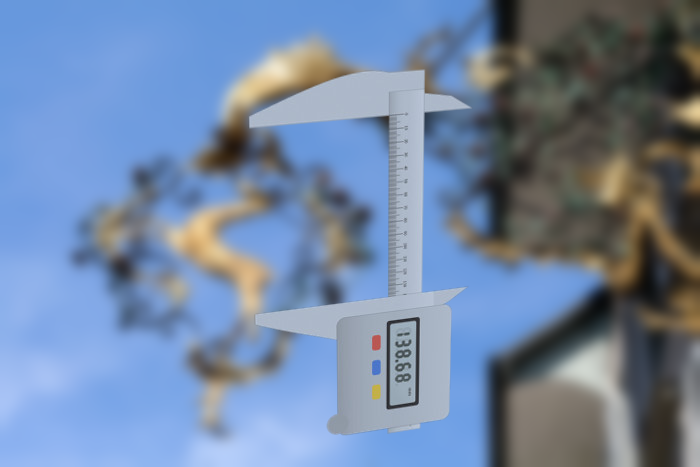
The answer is {"value": 138.68, "unit": "mm"}
